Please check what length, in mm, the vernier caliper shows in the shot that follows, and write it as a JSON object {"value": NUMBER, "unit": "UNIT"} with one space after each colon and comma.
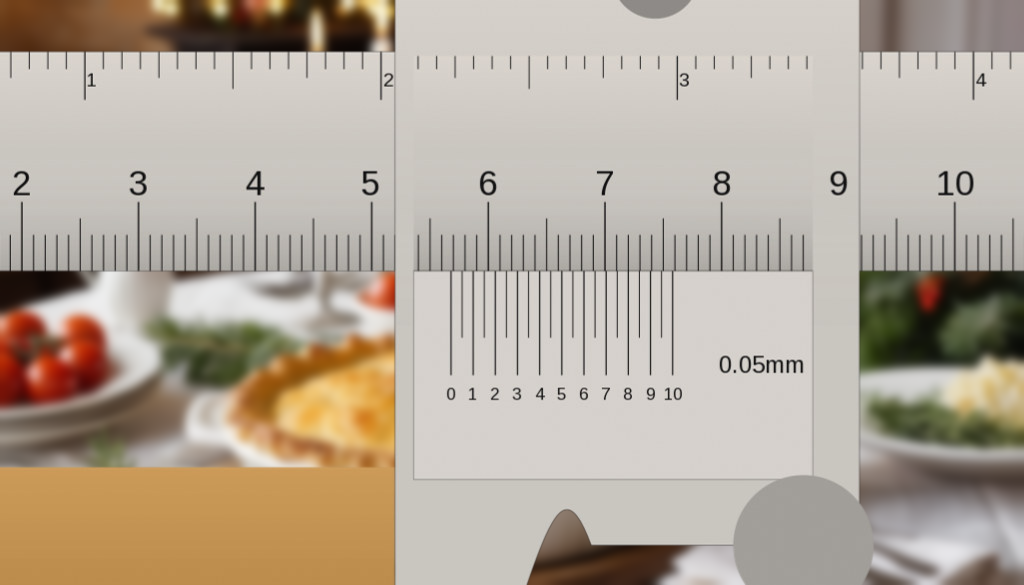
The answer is {"value": 56.8, "unit": "mm"}
